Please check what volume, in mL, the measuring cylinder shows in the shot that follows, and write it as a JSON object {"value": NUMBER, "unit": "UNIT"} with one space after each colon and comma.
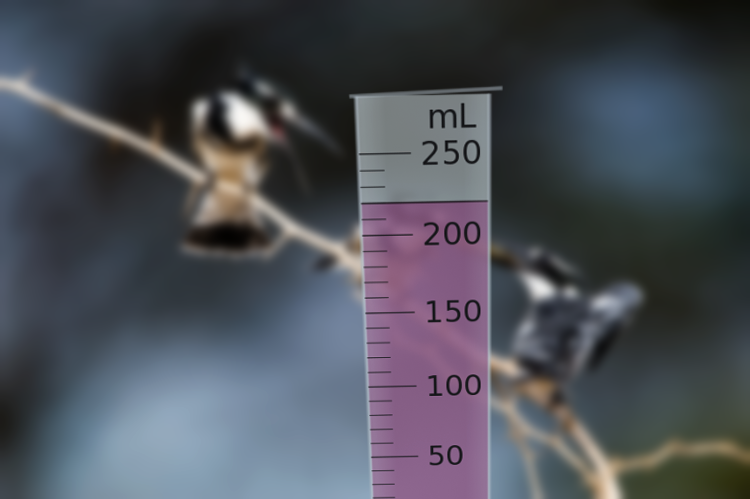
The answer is {"value": 220, "unit": "mL"}
